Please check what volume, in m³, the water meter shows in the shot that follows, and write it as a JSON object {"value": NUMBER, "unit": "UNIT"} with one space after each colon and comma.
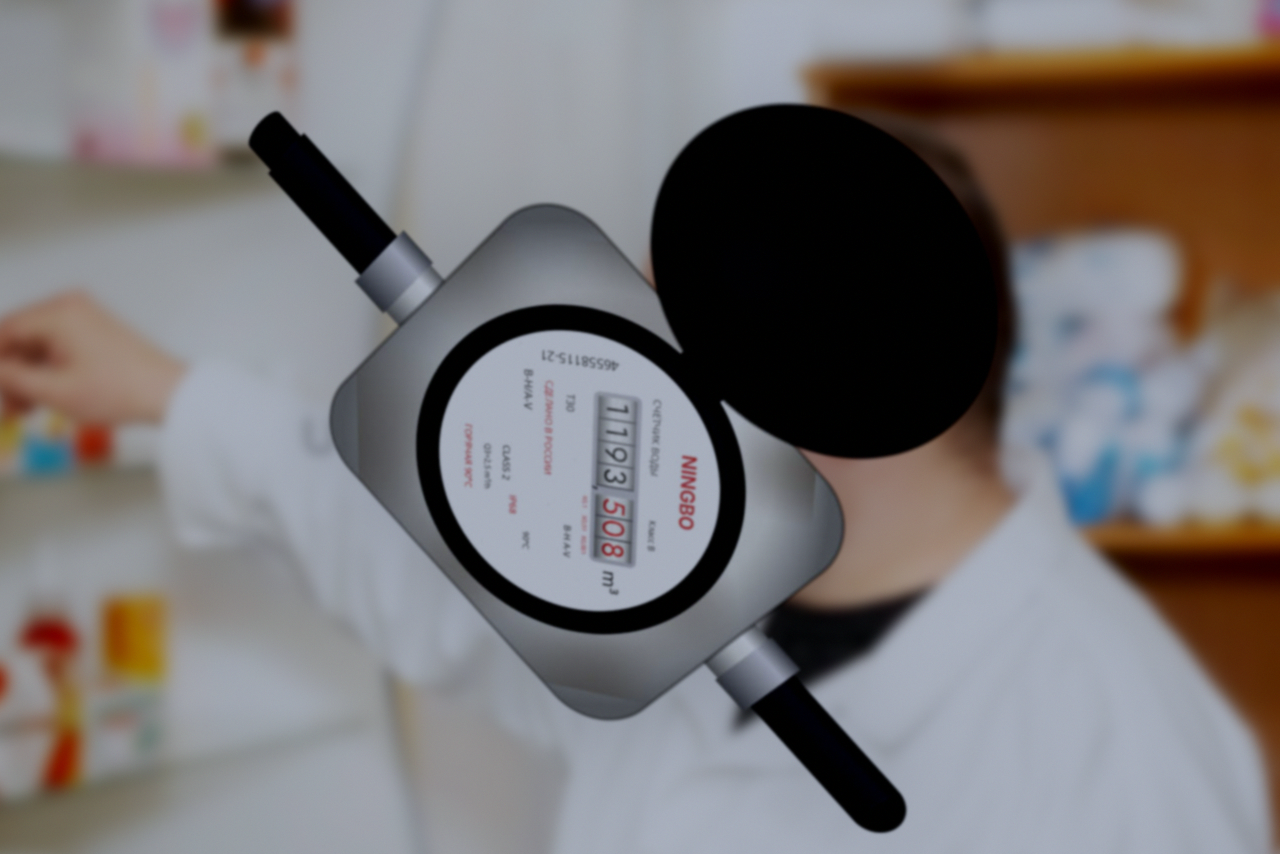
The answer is {"value": 1193.508, "unit": "m³"}
